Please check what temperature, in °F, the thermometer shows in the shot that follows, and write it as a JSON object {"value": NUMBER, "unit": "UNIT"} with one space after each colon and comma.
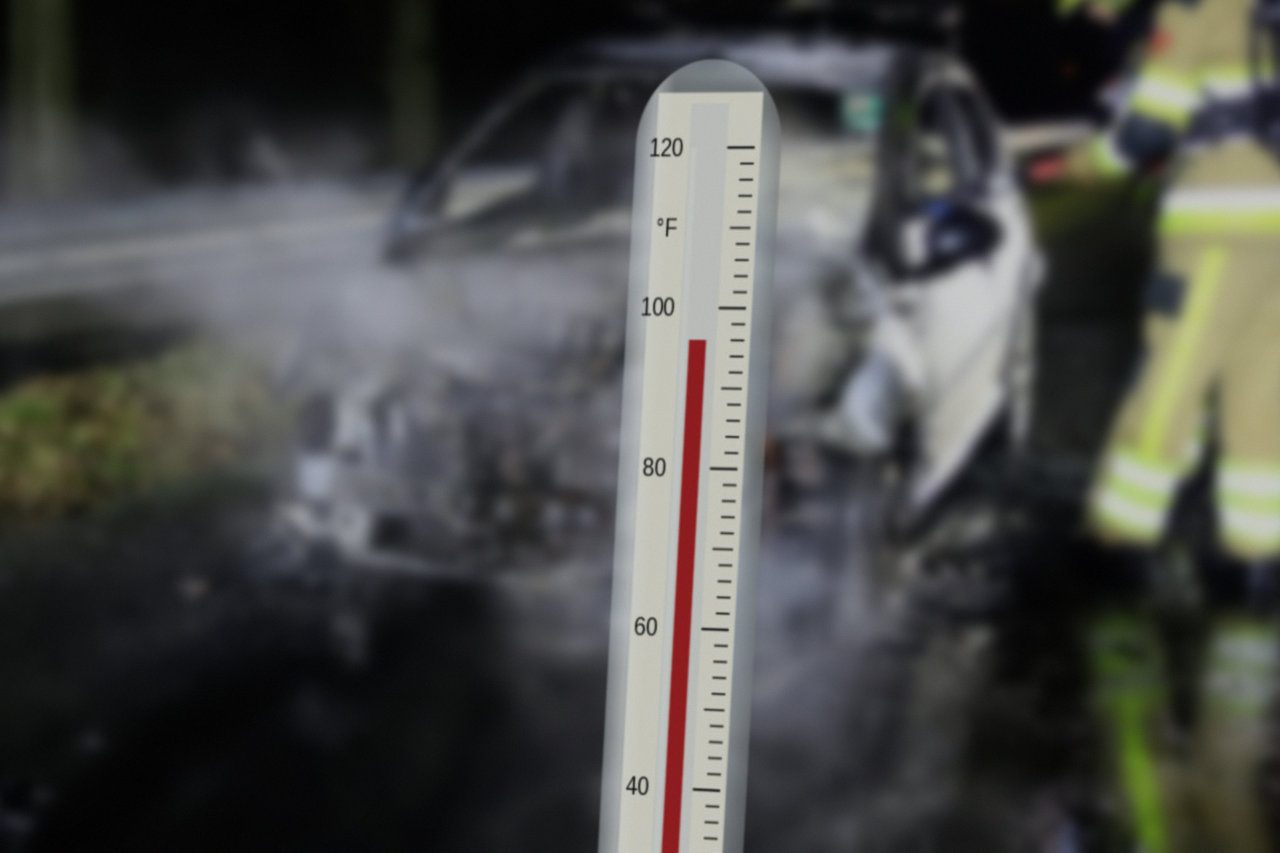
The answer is {"value": 96, "unit": "°F"}
